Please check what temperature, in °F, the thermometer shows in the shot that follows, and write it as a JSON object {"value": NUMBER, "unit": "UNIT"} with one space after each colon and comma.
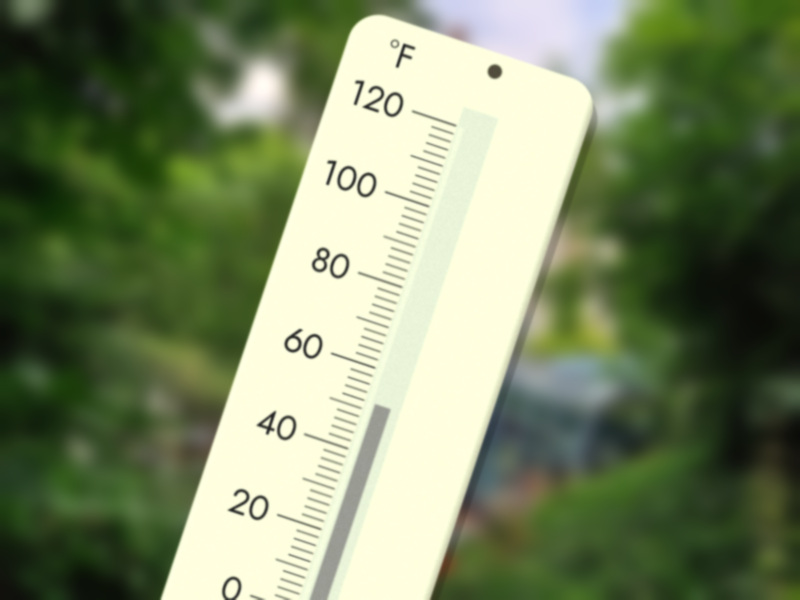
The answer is {"value": 52, "unit": "°F"}
